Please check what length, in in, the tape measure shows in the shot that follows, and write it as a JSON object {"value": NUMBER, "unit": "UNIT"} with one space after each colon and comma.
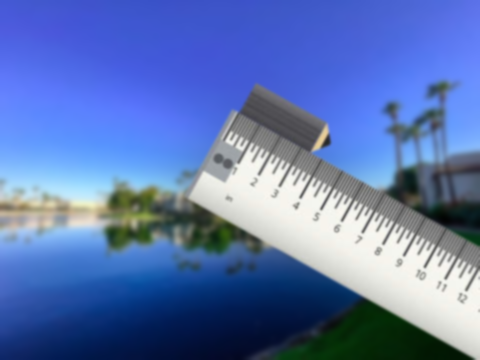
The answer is {"value": 4, "unit": "in"}
